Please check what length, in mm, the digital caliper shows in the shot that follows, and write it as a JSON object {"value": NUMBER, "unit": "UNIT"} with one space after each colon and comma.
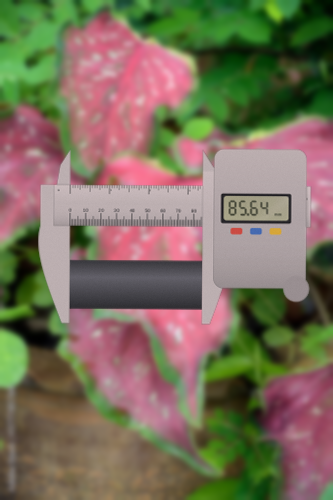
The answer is {"value": 85.64, "unit": "mm"}
